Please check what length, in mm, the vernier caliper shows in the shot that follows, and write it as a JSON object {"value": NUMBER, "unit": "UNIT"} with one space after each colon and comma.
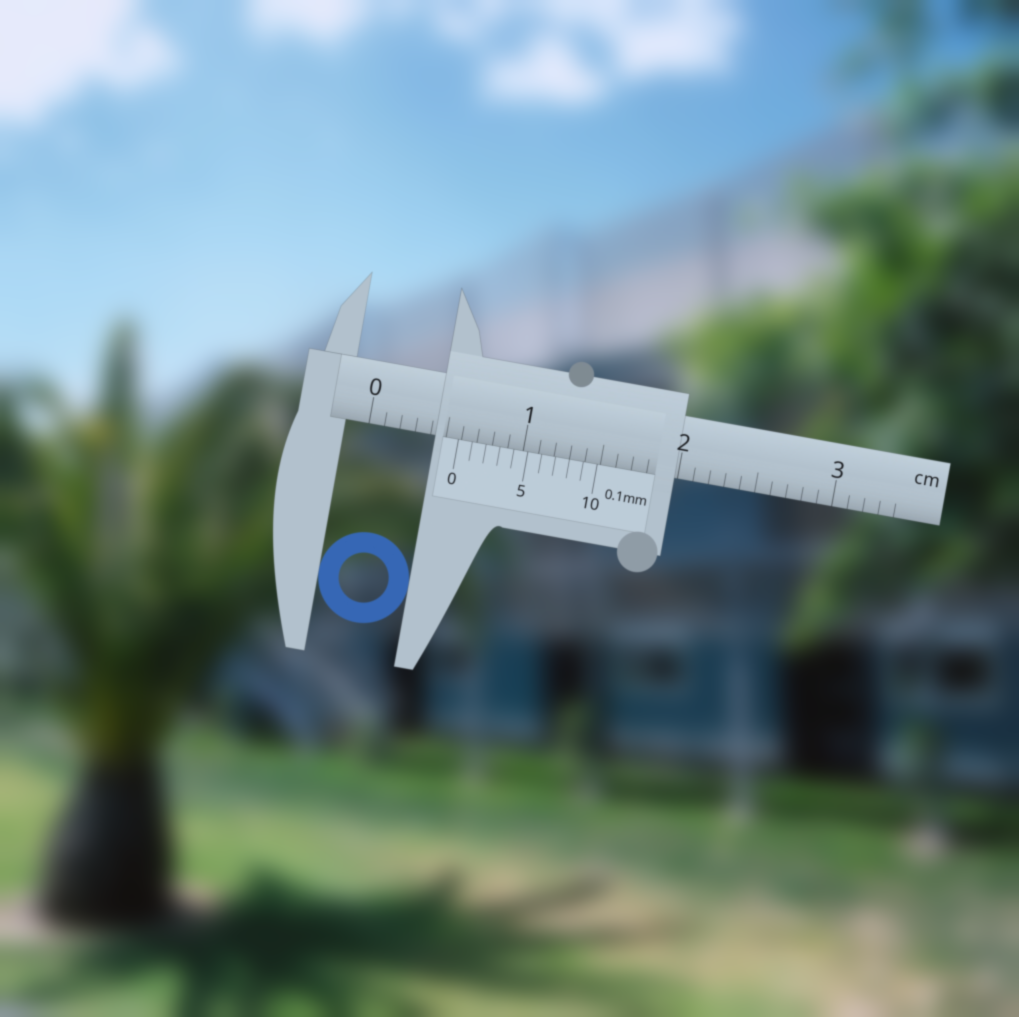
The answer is {"value": 5.8, "unit": "mm"}
